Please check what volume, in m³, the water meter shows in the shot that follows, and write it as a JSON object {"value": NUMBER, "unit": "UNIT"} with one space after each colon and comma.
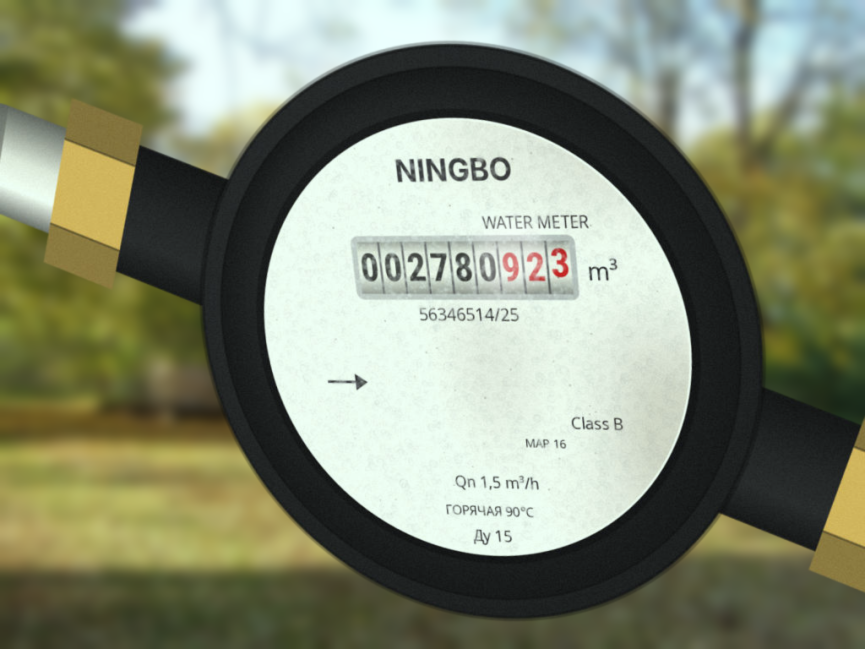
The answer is {"value": 2780.923, "unit": "m³"}
